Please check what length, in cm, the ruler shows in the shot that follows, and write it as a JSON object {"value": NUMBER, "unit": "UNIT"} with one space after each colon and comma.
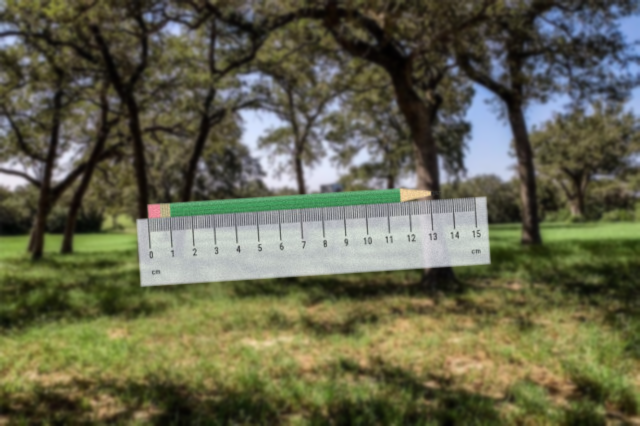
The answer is {"value": 13.5, "unit": "cm"}
